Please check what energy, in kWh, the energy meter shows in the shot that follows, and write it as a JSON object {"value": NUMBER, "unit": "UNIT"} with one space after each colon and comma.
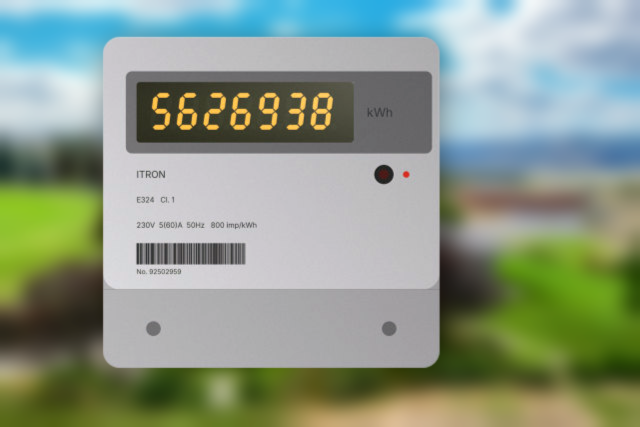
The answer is {"value": 5626938, "unit": "kWh"}
